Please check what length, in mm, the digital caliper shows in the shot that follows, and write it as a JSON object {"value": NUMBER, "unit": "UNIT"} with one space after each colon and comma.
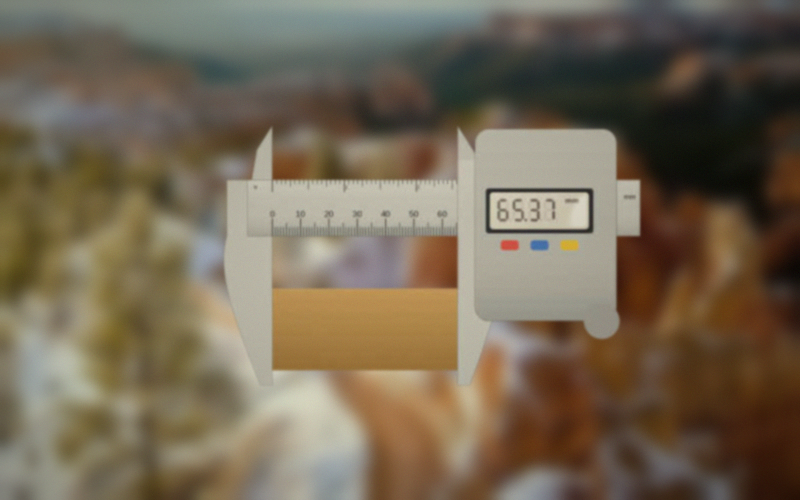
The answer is {"value": 65.37, "unit": "mm"}
